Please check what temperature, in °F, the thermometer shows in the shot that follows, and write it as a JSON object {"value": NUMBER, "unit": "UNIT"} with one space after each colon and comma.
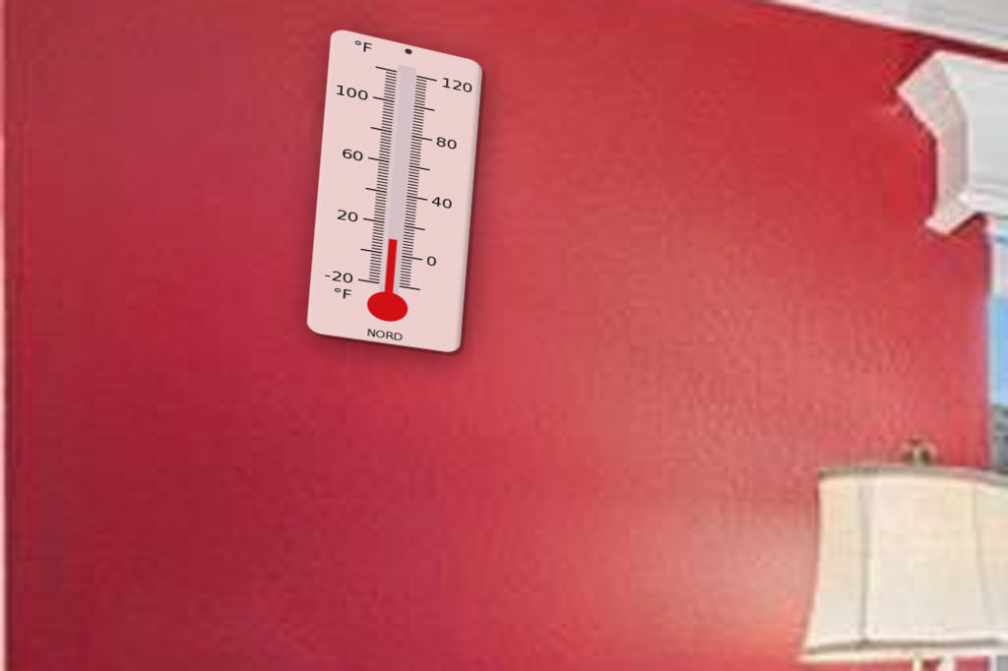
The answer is {"value": 10, "unit": "°F"}
